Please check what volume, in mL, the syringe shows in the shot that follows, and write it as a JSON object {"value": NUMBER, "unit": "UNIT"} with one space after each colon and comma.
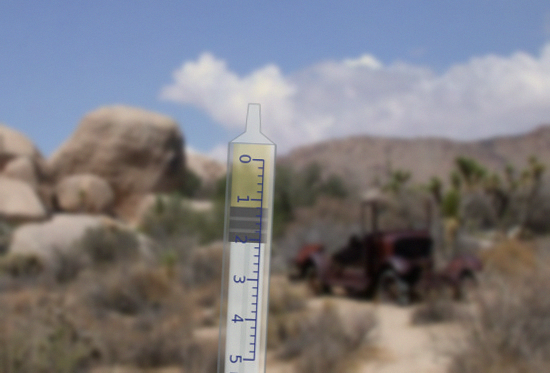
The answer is {"value": 1.2, "unit": "mL"}
